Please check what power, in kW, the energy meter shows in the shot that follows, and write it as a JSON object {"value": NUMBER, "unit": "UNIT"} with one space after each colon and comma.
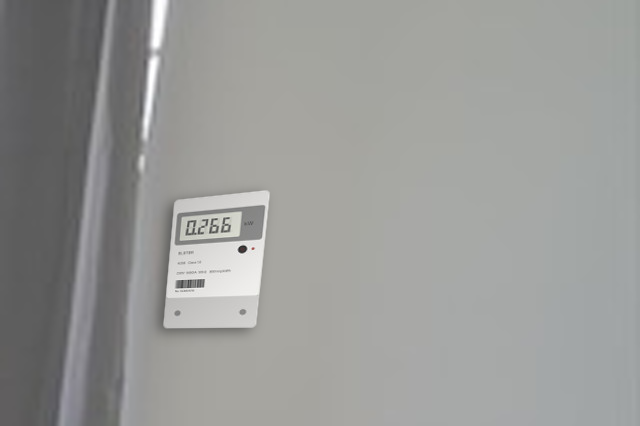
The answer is {"value": 0.266, "unit": "kW"}
